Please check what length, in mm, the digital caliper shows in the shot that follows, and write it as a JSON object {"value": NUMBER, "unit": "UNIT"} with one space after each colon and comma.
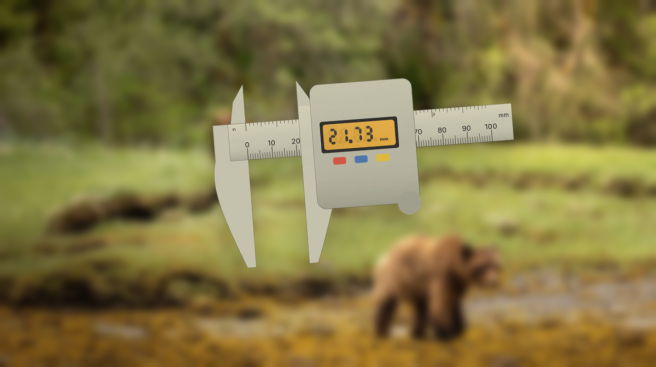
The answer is {"value": 21.73, "unit": "mm"}
